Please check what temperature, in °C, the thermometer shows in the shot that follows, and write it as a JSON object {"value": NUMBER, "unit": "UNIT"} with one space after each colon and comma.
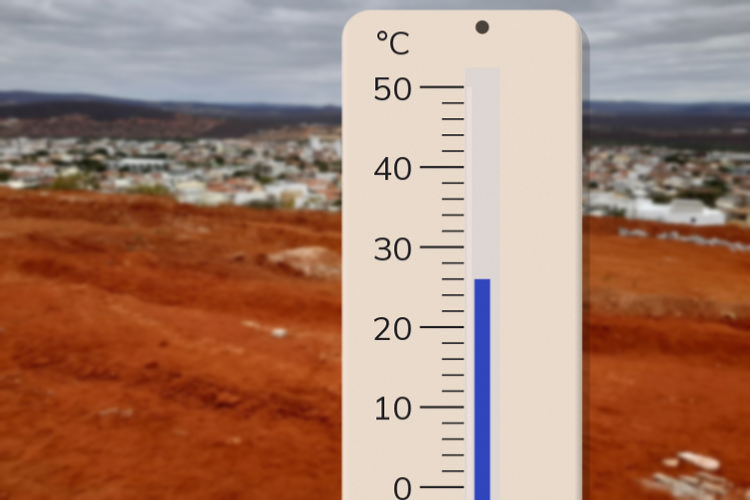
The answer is {"value": 26, "unit": "°C"}
